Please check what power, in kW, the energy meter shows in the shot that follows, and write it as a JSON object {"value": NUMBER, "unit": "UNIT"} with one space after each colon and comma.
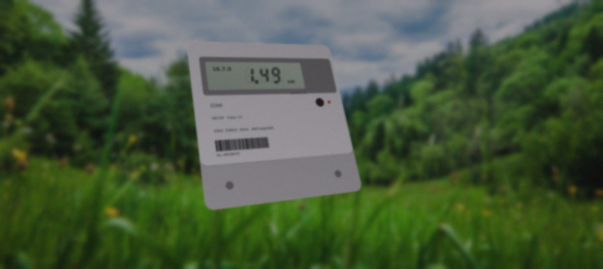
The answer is {"value": 1.49, "unit": "kW"}
